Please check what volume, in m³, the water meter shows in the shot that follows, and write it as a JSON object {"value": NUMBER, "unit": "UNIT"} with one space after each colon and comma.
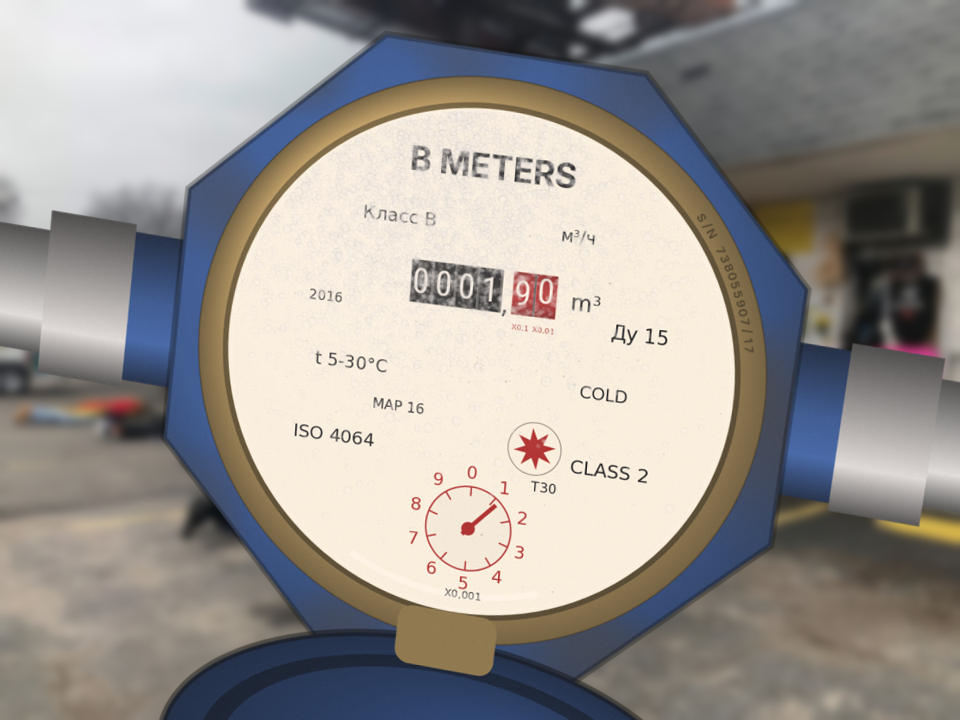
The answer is {"value": 1.901, "unit": "m³"}
